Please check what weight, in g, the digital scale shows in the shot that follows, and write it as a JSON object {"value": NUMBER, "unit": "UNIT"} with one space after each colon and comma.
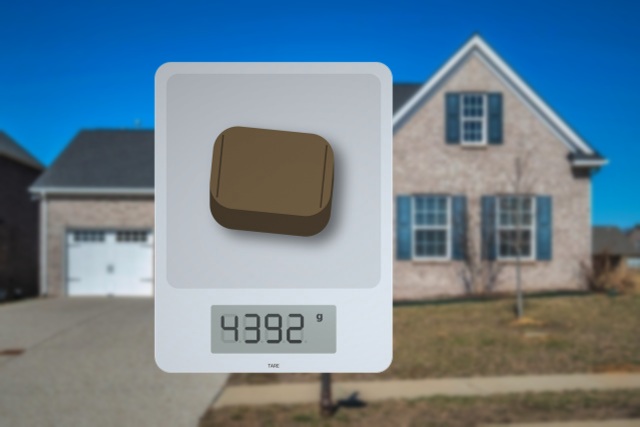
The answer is {"value": 4392, "unit": "g"}
